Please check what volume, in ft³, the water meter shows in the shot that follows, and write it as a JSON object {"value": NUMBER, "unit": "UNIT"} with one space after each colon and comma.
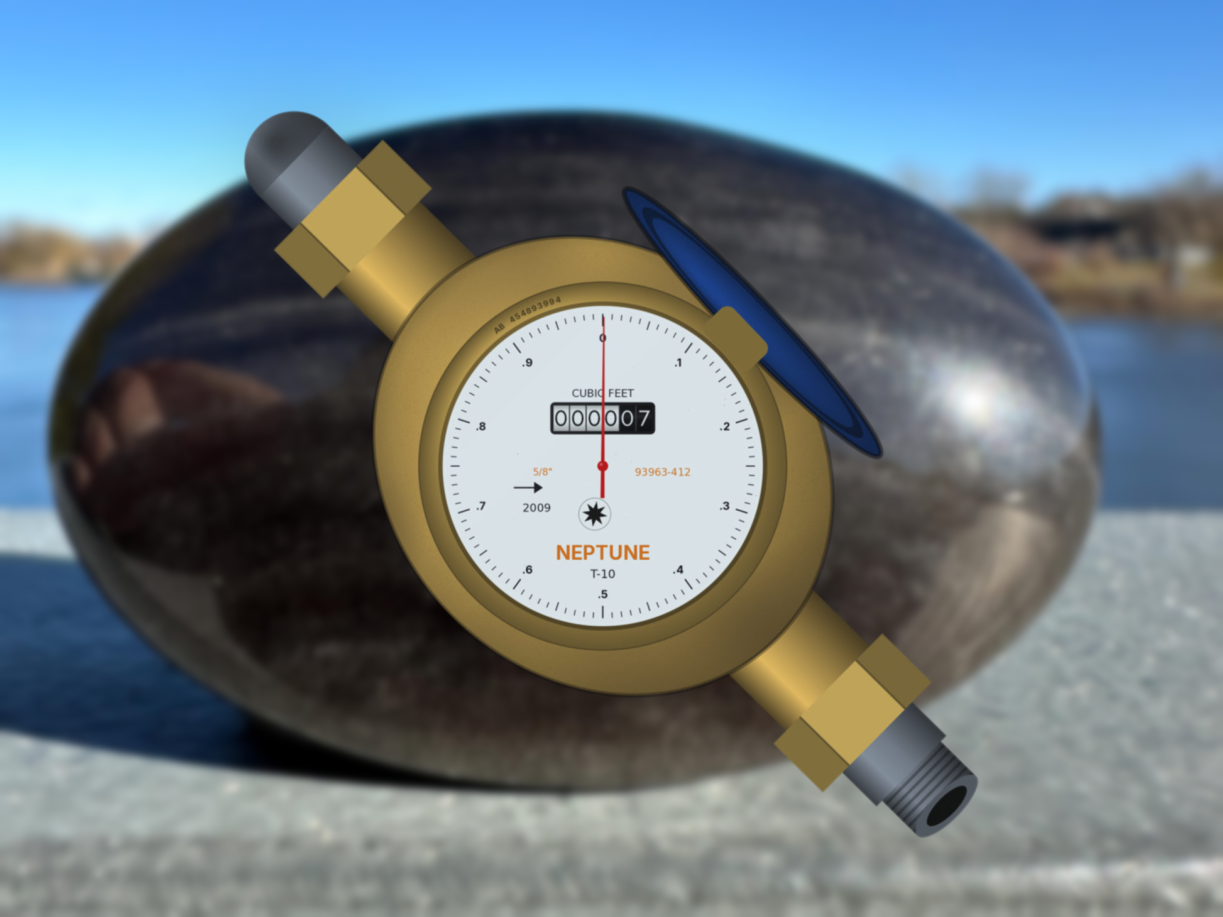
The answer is {"value": 7.00, "unit": "ft³"}
